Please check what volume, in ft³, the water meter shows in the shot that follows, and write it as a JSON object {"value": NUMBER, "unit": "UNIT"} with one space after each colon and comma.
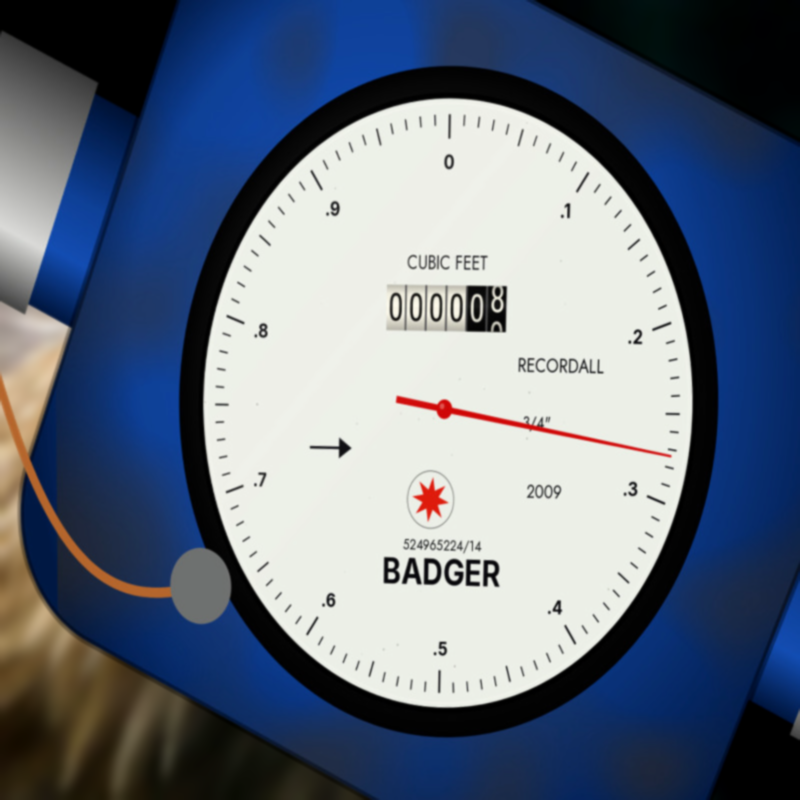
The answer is {"value": 8.27, "unit": "ft³"}
